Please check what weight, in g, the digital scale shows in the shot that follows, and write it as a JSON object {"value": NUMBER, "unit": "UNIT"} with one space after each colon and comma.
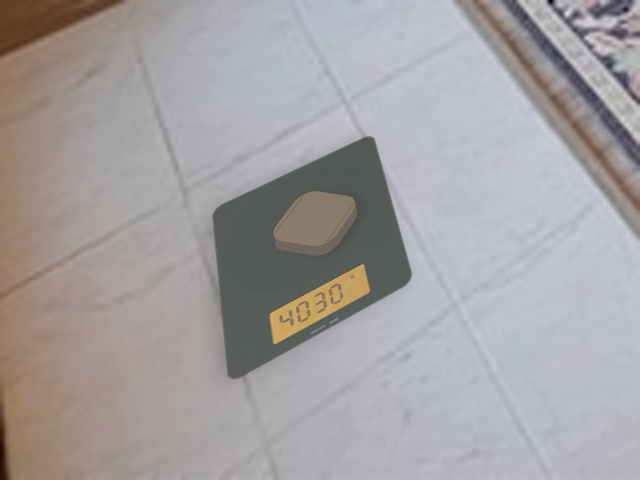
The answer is {"value": 4030, "unit": "g"}
